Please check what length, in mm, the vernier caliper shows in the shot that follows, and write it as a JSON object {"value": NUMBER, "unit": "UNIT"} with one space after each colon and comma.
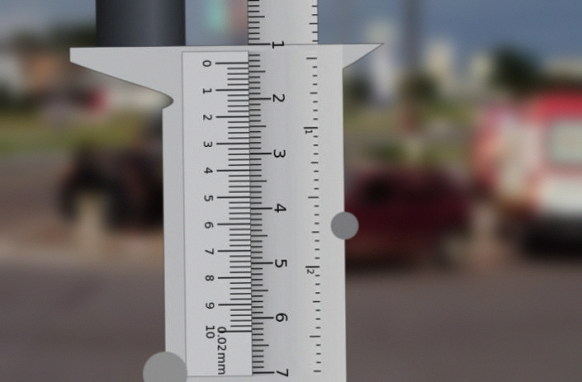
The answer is {"value": 13.4, "unit": "mm"}
